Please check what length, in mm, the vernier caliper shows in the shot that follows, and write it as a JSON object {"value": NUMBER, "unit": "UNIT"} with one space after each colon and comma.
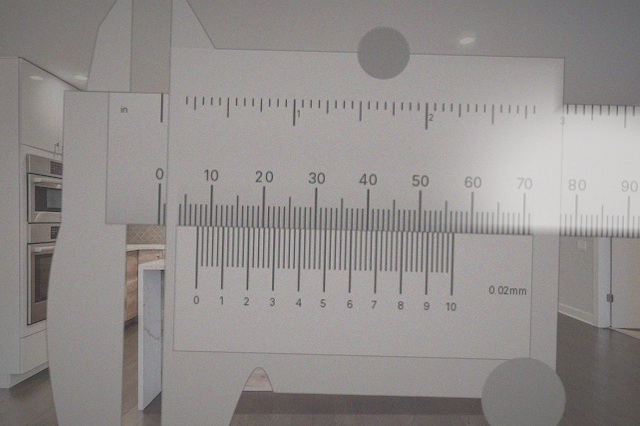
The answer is {"value": 7.5, "unit": "mm"}
